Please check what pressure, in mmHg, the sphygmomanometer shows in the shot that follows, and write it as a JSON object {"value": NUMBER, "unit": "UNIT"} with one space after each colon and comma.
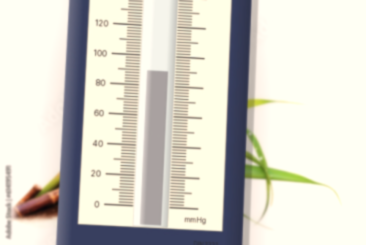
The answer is {"value": 90, "unit": "mmHg"}
